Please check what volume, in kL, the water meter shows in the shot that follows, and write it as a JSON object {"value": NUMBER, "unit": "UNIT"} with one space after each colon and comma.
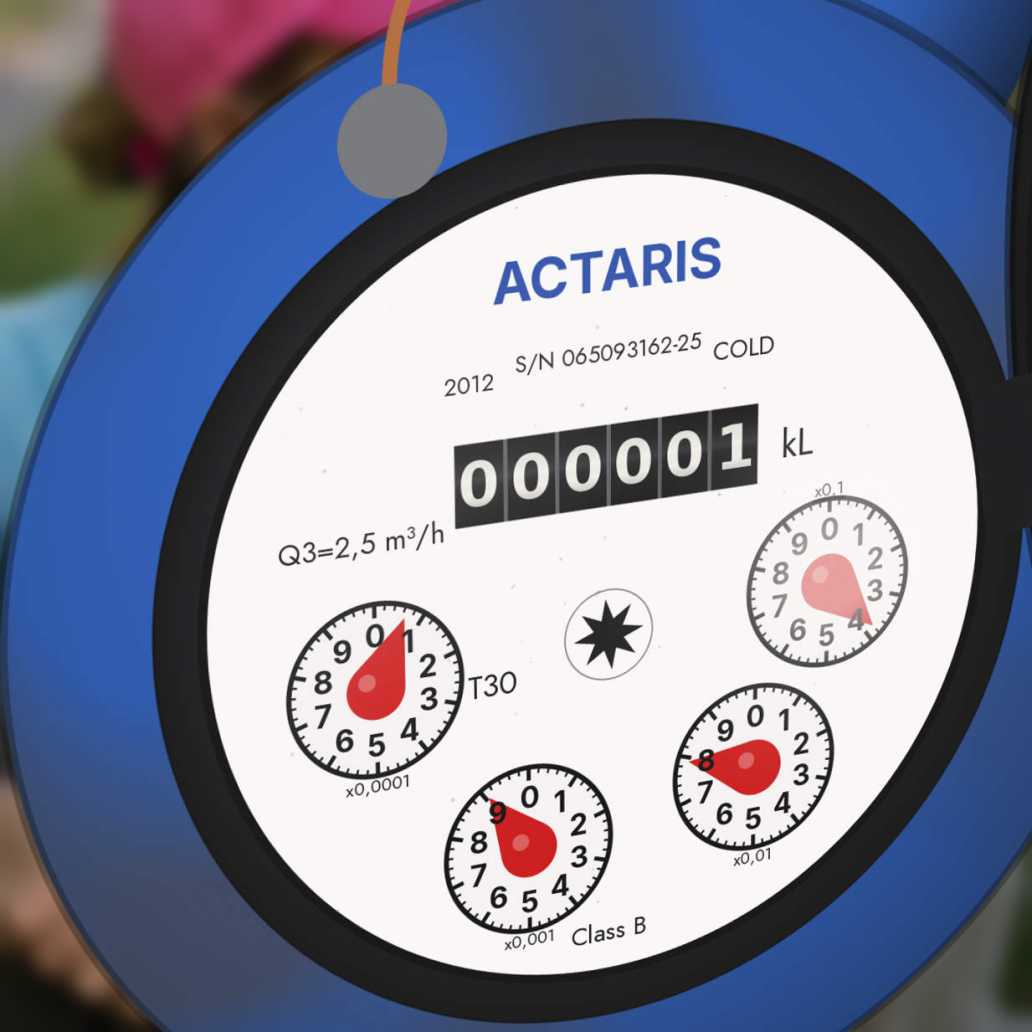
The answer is {"value": 1.3790, "unit": "kL"}
